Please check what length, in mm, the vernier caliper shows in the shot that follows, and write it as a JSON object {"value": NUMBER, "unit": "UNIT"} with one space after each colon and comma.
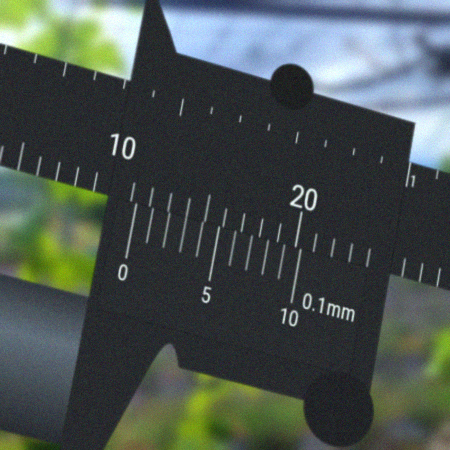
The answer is {"value": 11.3, "unit": "mm"}
